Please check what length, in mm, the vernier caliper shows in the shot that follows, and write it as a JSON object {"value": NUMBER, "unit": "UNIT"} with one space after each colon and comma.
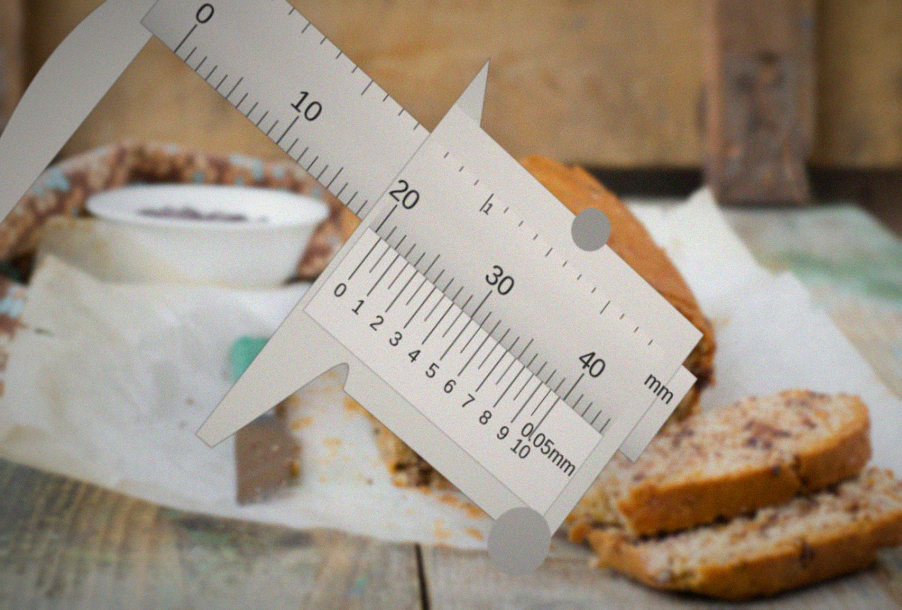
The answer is {"value": 20.6, "unit": "mm"}
